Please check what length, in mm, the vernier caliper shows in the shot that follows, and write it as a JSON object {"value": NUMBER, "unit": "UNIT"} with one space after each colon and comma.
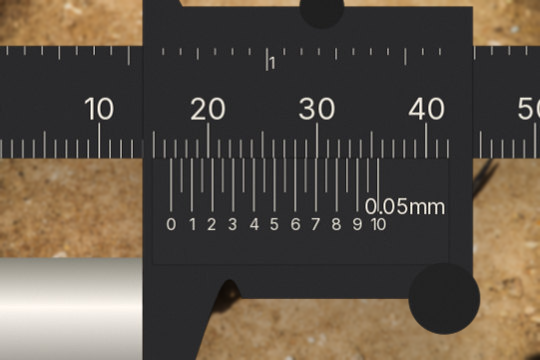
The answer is {"value": 16.6, "unit": "mm"}
